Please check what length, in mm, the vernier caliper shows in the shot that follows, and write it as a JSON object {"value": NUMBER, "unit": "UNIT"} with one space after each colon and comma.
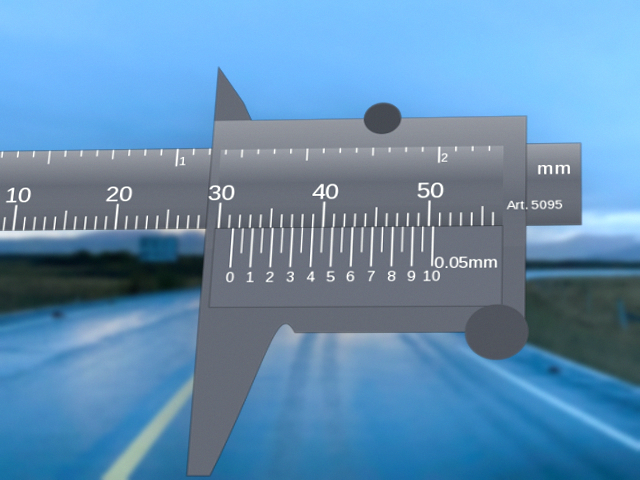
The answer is {"value": 31.4, "unit": "mm"}
